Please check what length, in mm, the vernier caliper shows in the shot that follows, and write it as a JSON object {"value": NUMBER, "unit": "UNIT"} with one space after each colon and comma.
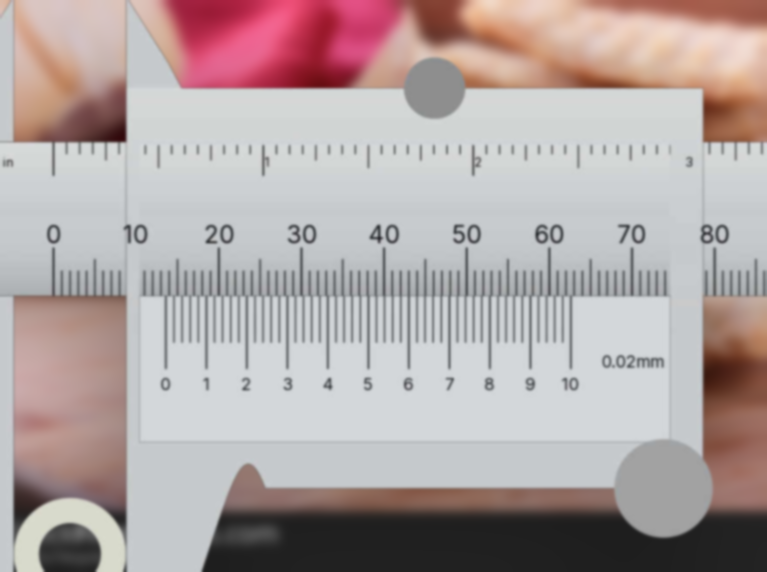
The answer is {"value": 13.6, "unit": "mm"}
